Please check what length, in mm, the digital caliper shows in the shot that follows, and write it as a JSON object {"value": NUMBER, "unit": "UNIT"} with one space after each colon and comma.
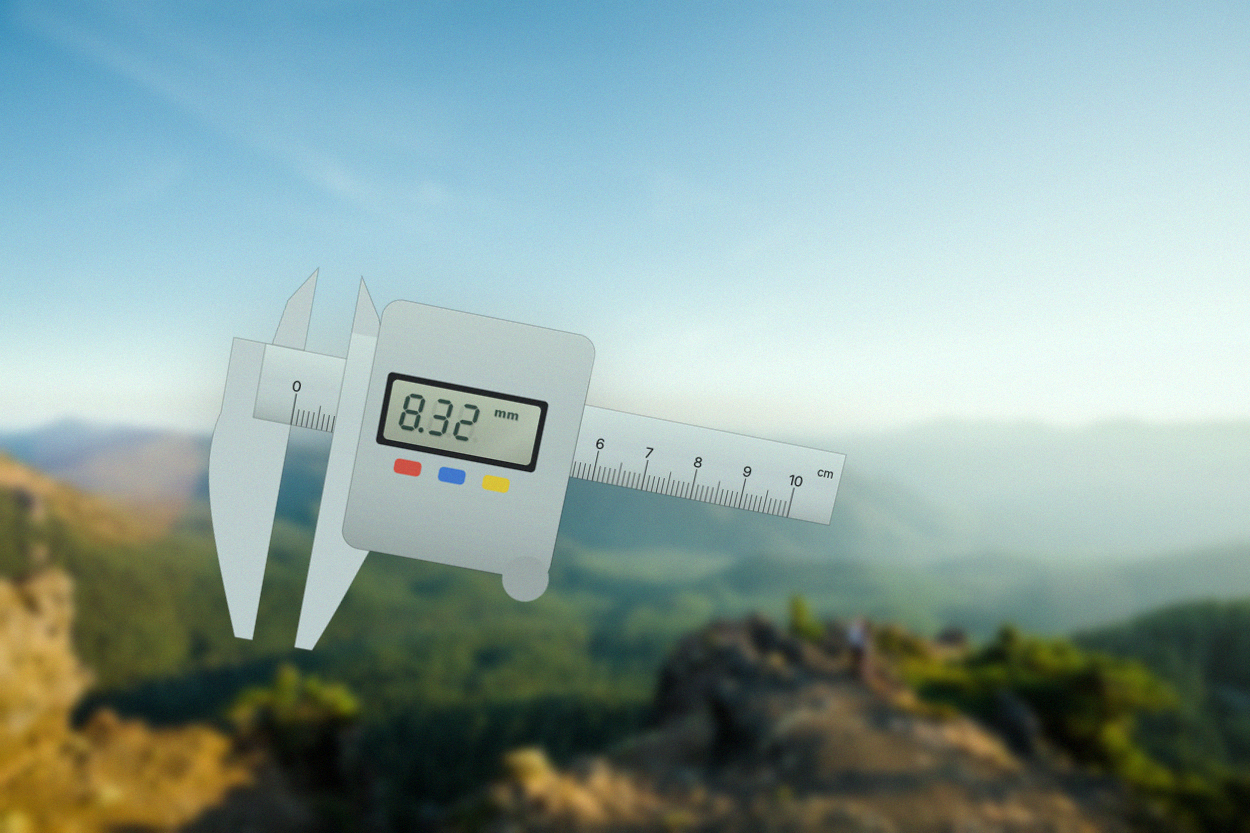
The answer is {"value": 8.32, "unit": "mm"}
